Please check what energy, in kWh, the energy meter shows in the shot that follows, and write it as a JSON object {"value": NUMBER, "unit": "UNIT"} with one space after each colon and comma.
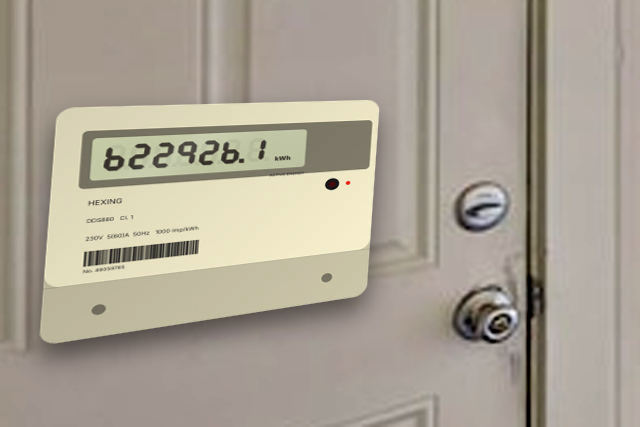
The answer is {"value": 622926.1, "unit": "kWh"}
